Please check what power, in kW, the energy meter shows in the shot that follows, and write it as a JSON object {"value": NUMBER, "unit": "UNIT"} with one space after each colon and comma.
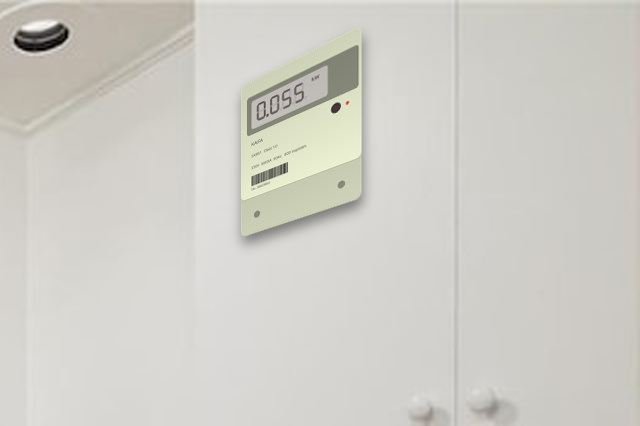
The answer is {"value": 0.055, "unit": "kW"}
